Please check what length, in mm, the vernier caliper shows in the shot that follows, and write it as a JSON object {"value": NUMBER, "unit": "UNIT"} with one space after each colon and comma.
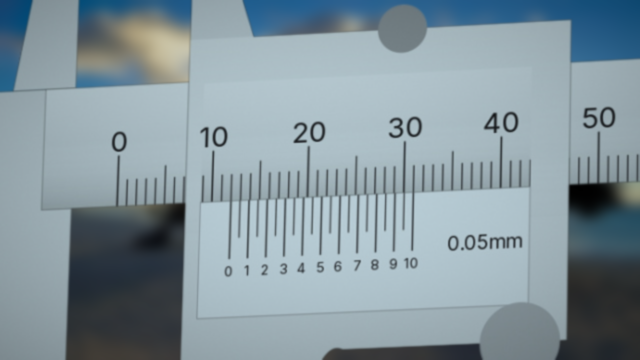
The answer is {"value": 12.0, "unit": "mm"}
